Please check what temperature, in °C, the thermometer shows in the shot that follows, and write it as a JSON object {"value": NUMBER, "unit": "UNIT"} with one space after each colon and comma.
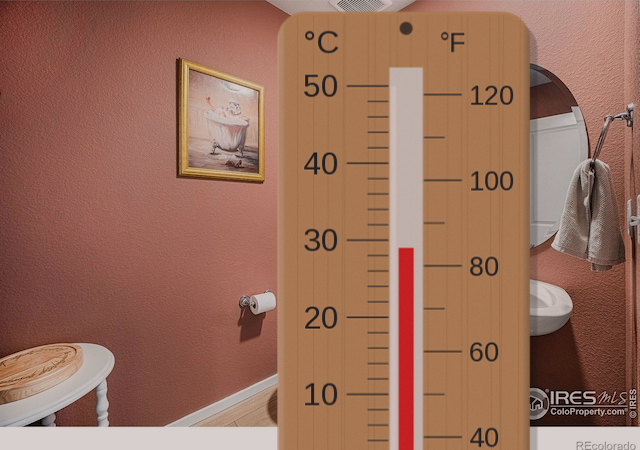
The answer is {"value": 29, "unit": "°C"}
